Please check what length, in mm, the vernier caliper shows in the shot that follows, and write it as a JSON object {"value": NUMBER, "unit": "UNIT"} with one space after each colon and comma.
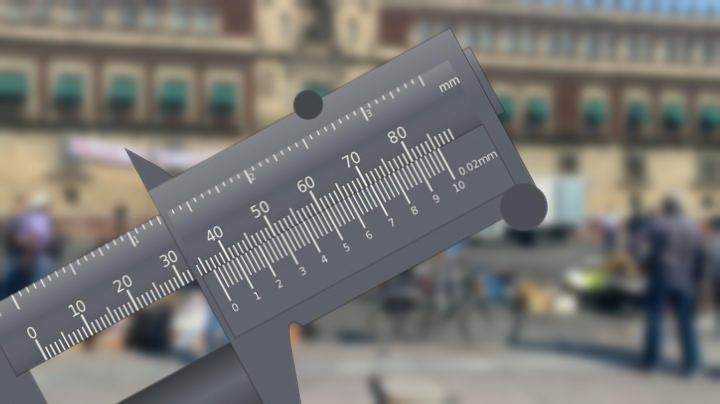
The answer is {"value": 36.5, "unit": "mm"}
